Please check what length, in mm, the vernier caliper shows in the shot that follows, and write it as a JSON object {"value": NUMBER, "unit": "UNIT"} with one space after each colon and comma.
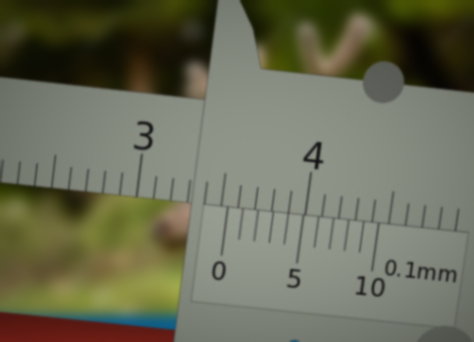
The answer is {"value": 35.4, "unit": "mm"}
